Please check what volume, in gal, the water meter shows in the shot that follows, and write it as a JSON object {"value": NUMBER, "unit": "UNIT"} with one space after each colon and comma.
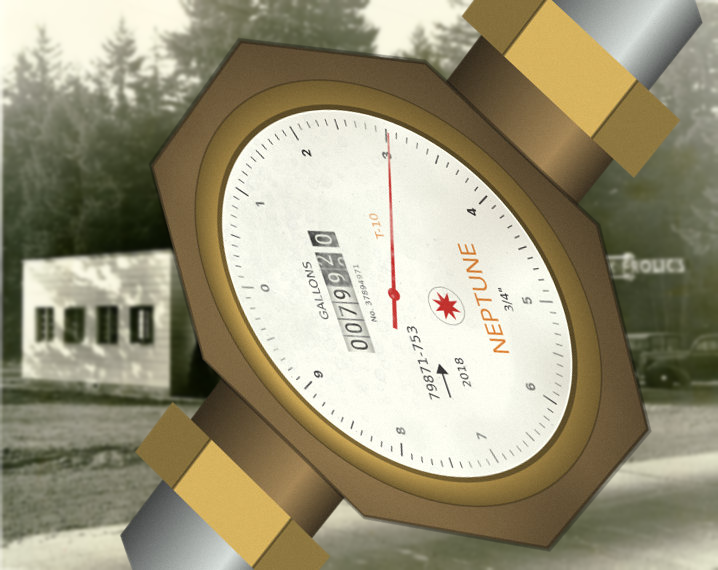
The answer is {"value": 79923.0, "unit": "gal"}
